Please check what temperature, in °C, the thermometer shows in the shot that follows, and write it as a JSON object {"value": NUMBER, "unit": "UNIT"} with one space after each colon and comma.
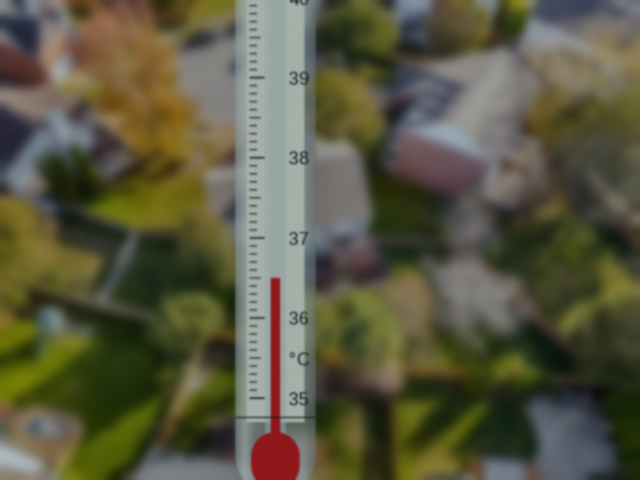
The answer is {"value": 36.5, "unit": "°C"}
